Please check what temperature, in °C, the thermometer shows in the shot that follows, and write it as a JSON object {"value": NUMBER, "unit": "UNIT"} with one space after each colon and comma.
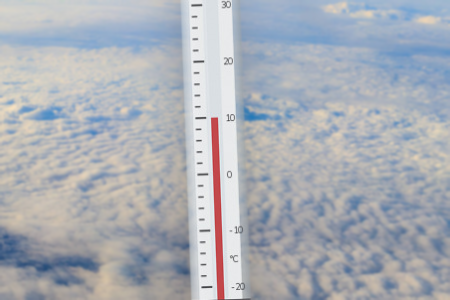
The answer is {"value": 10, "unit": "°C"}
